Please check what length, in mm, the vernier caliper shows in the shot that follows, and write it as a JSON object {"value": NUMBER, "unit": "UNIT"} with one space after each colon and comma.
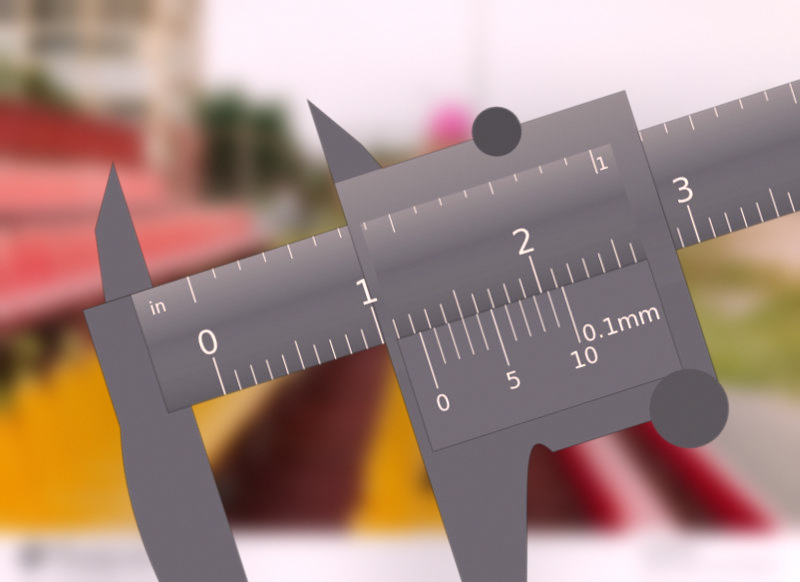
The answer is {"value": 12.3, "unit": "mm"}
